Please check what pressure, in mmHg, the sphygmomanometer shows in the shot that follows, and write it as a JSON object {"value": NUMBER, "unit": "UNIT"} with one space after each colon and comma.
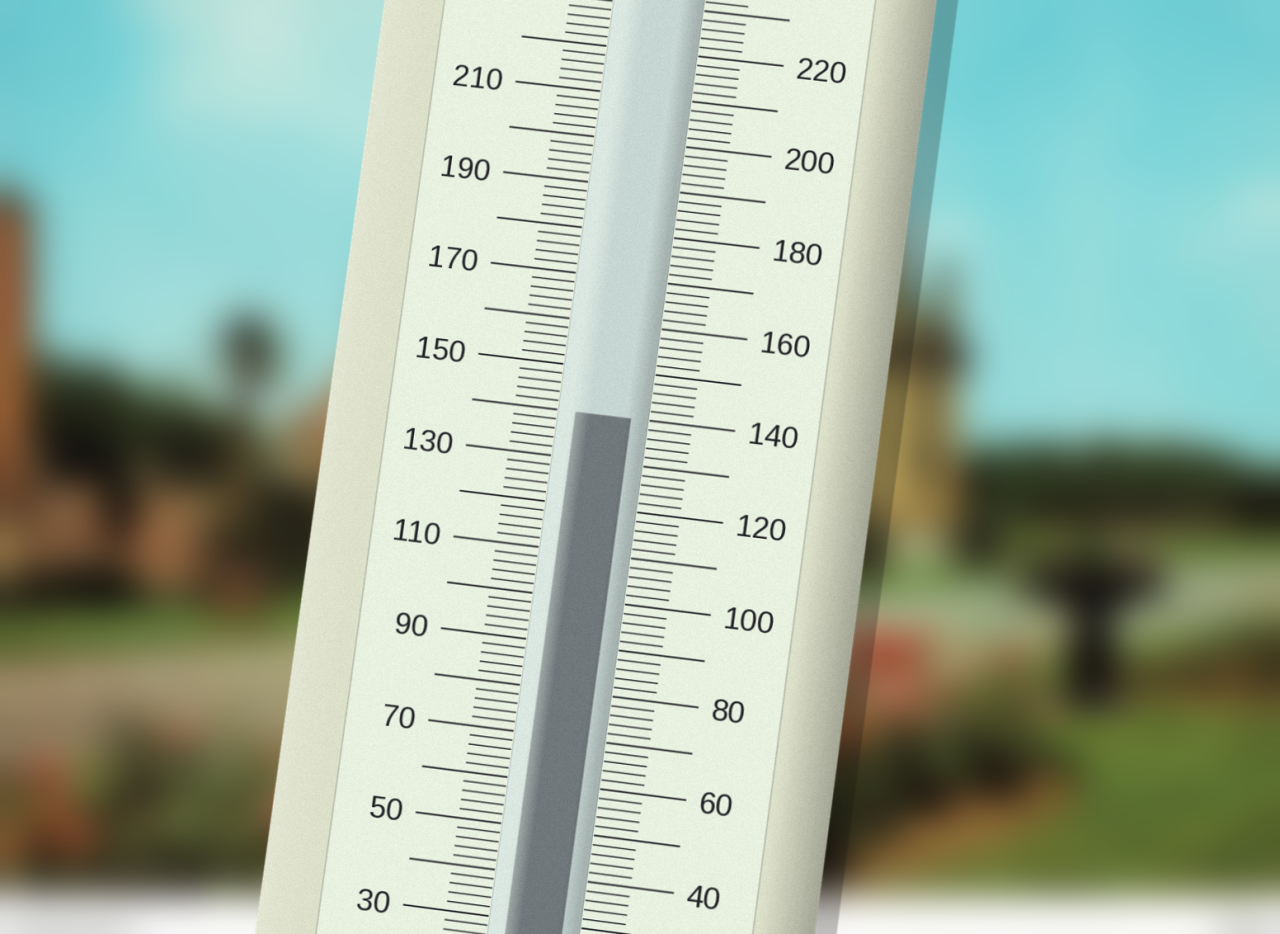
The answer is {"value": 140, "unit": "mmHg"}
